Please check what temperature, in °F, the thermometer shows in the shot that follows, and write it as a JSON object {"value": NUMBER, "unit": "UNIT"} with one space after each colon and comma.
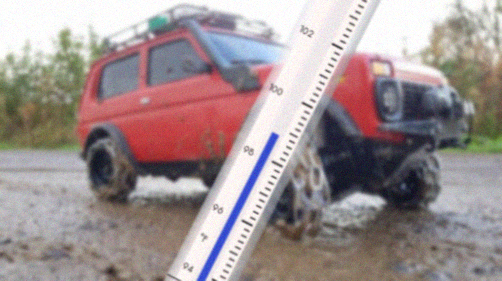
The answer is {"value": 98.8, "unit": "°F"}
